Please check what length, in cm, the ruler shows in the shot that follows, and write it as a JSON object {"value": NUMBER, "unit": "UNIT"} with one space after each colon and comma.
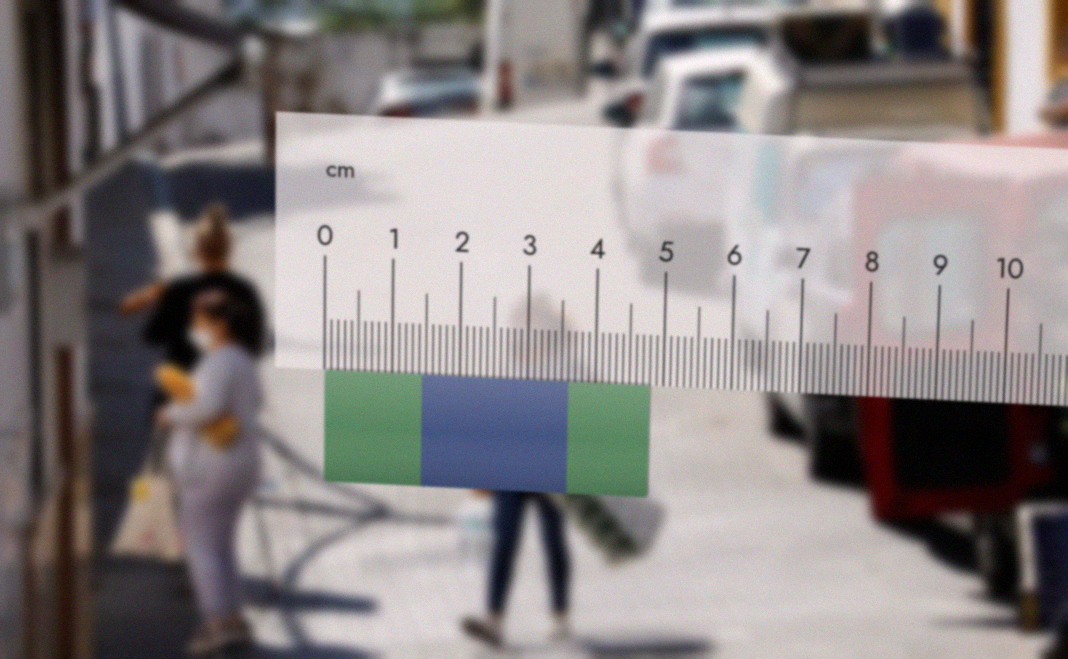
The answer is {"value": 4.8, "unit": "cm"}
